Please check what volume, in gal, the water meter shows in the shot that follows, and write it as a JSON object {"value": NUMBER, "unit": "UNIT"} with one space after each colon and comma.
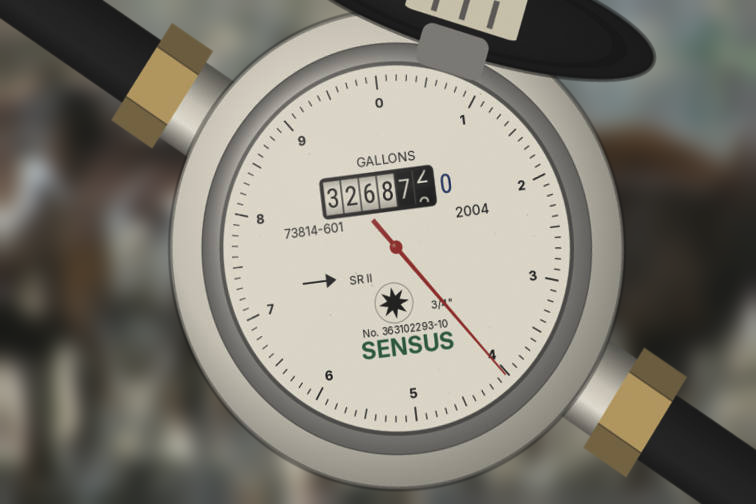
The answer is {"value": 3268724.0, "unit": "gal"}
